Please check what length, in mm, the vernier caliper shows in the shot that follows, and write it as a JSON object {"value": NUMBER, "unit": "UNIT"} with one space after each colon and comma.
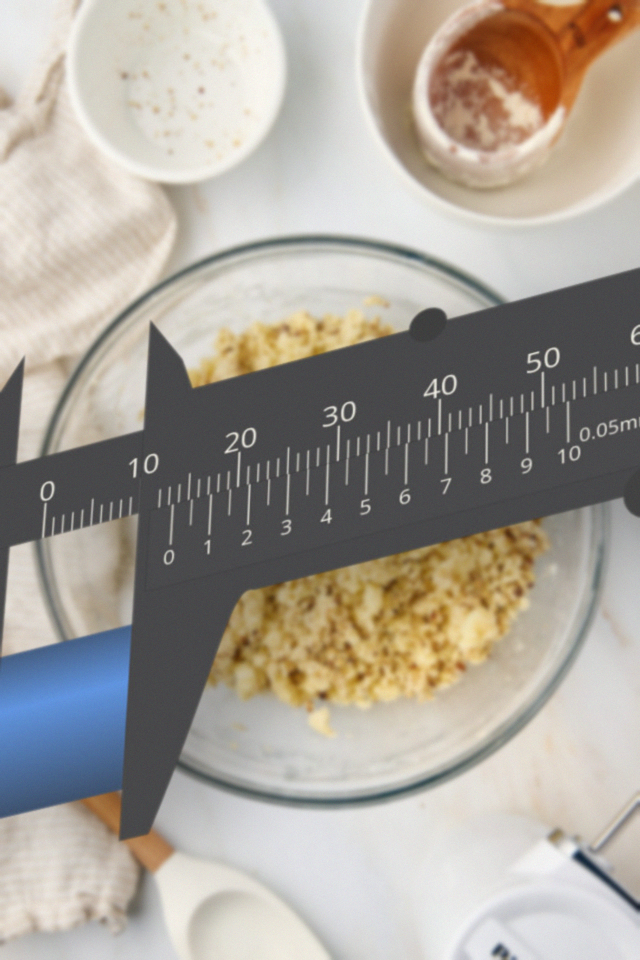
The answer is {"value": 13.4, "unit": "mm"}
